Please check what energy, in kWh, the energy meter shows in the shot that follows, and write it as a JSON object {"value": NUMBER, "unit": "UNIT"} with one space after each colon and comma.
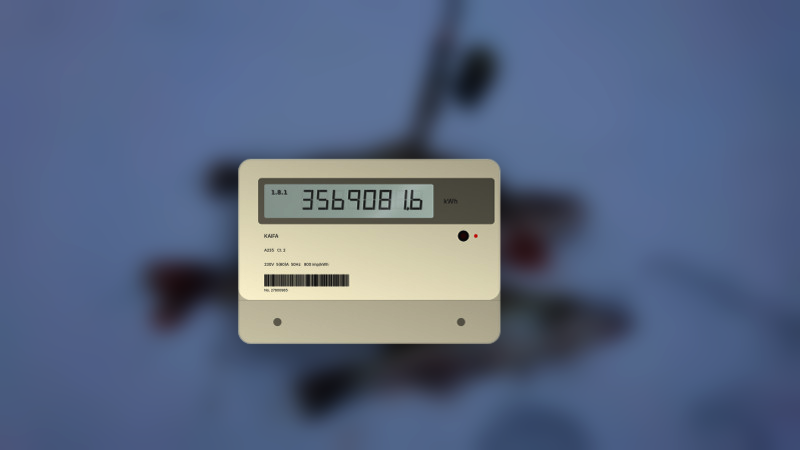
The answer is {"value": 3569081.6, "unit": "kWh"}
